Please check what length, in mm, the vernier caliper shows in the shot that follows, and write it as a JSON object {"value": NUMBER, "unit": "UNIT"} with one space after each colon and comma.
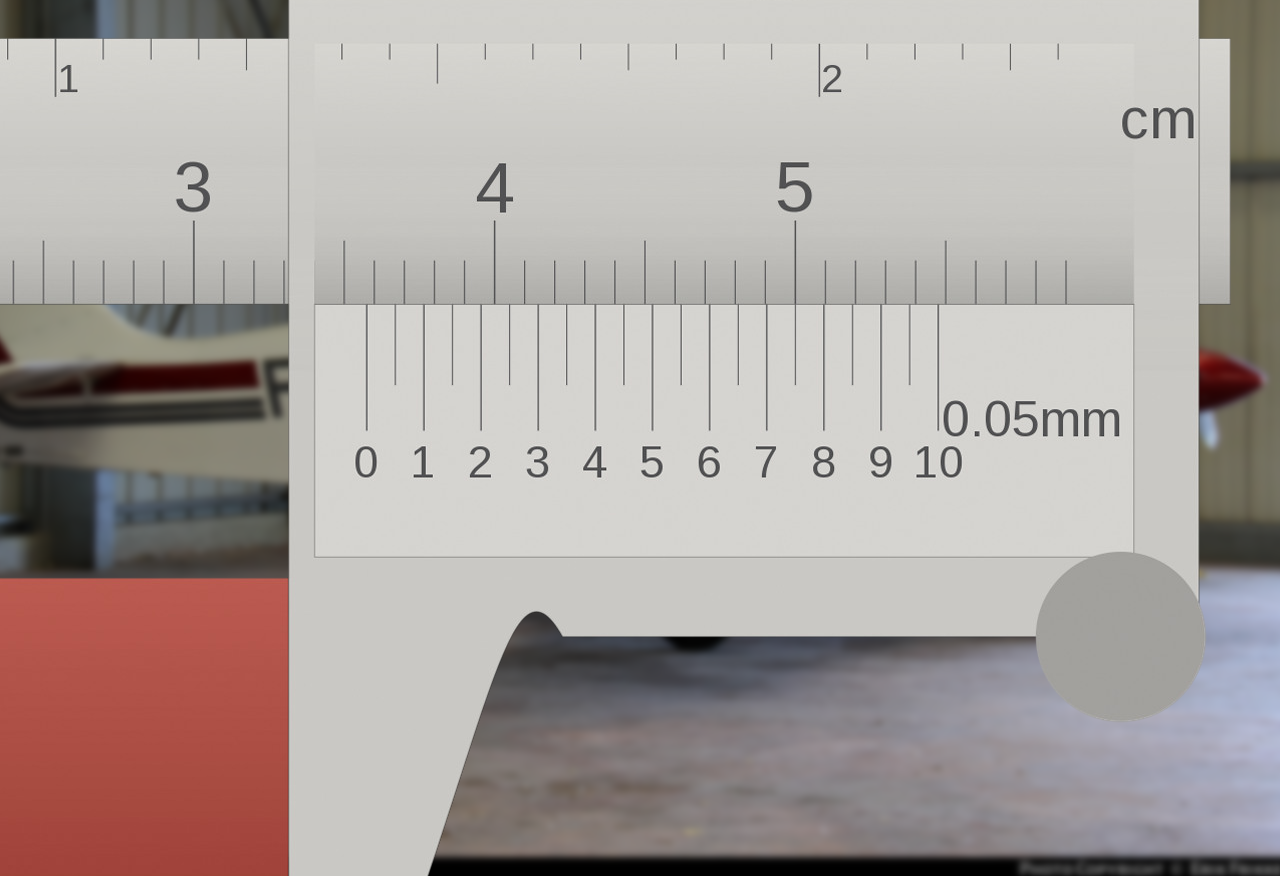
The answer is {"value": 35.75, "unit": "mm"}
